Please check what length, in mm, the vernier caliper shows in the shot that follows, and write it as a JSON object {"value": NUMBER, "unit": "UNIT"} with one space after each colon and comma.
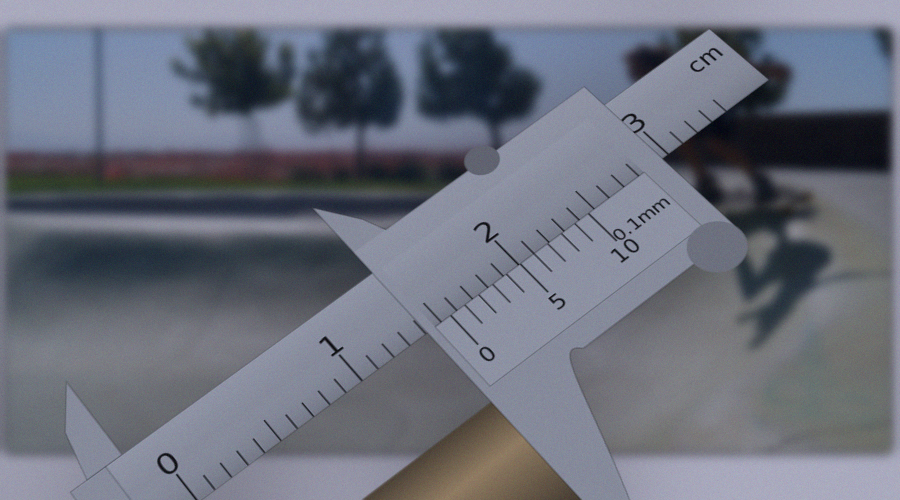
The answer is {"value": 15.6, "unit": "mm"}
